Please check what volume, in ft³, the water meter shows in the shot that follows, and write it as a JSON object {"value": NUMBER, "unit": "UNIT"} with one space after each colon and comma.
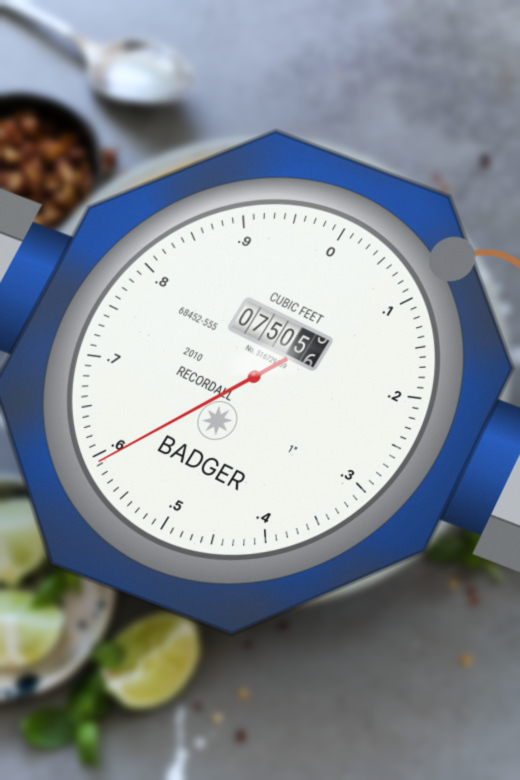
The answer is {"value": 75055.59, "unit": "ft³"}
